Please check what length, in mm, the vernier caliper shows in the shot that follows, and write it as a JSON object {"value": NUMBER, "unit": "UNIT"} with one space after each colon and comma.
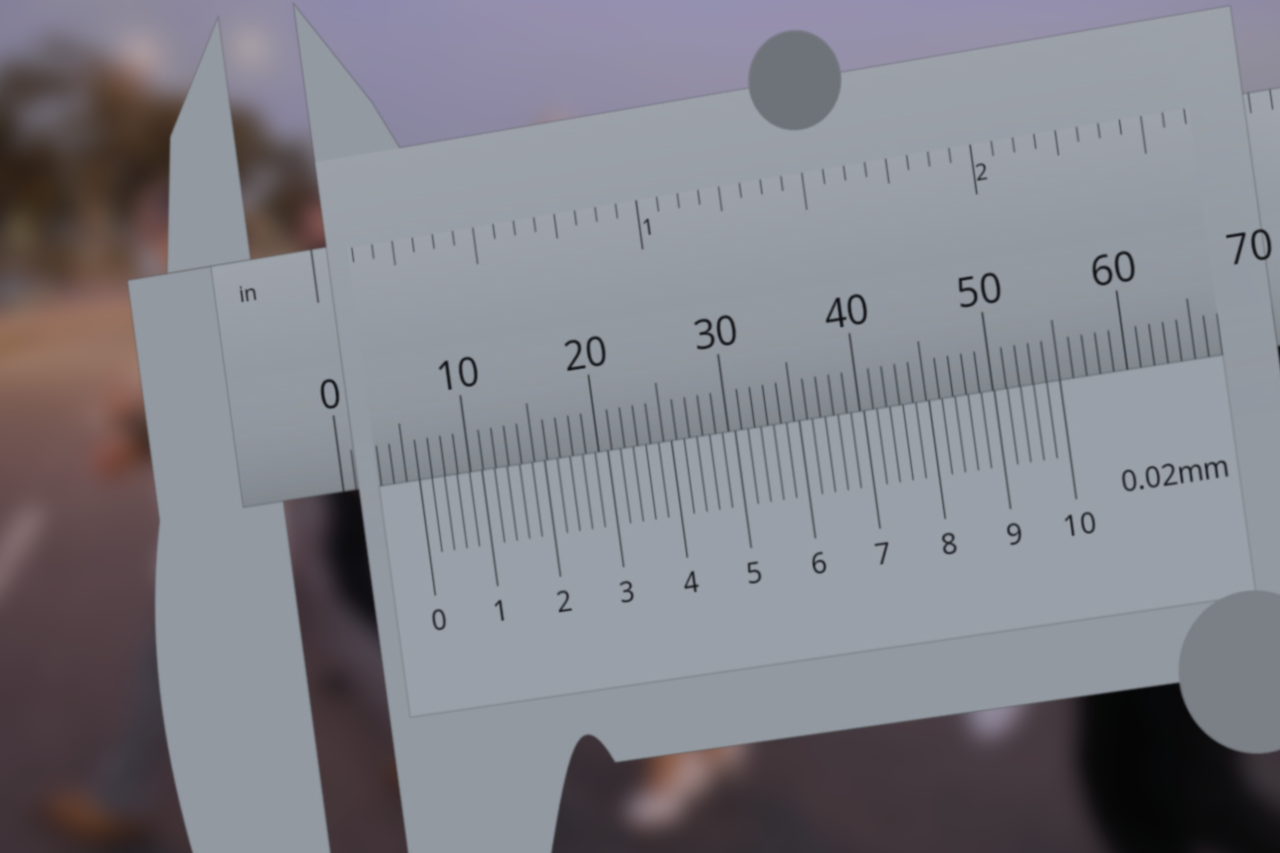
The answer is {"value": 6.0, "unit": "mm"}
